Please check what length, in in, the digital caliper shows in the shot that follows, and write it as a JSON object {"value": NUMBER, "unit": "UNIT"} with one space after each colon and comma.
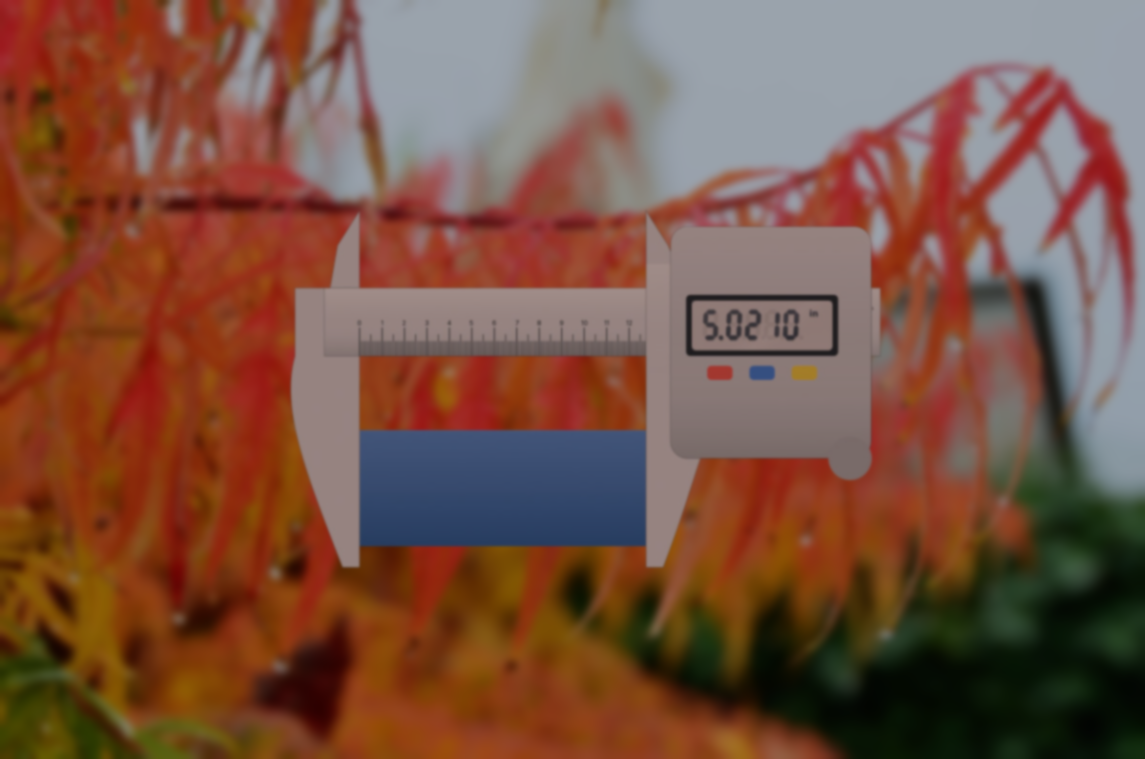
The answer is {"value": 5.0210, "unit": "in"}
